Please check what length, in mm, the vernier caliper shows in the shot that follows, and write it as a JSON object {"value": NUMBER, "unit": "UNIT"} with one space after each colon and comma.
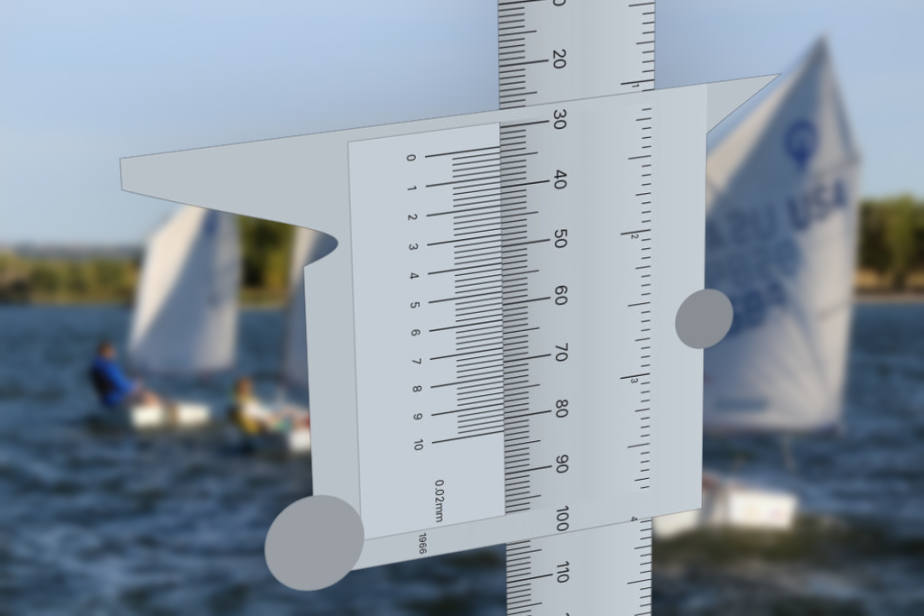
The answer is {"value": 33.2, "unit": "mm"}
